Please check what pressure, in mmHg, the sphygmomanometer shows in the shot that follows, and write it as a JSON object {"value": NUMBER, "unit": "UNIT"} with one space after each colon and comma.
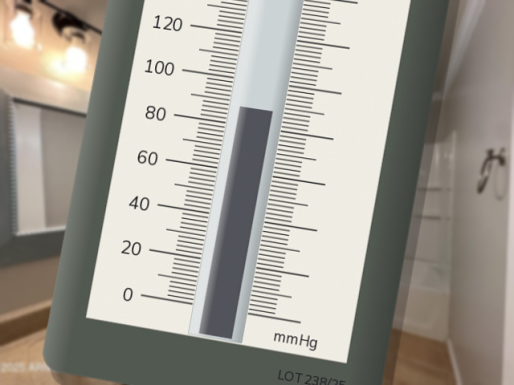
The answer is {"value": 88, "unit": "mmHg"}
